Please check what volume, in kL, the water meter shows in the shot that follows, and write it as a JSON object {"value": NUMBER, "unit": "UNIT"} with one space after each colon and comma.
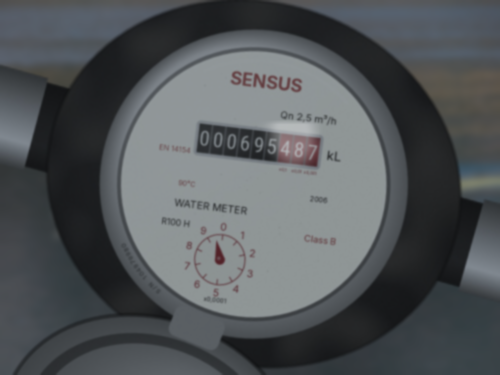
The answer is {"value": 695.4869, "unit": "kL"}
